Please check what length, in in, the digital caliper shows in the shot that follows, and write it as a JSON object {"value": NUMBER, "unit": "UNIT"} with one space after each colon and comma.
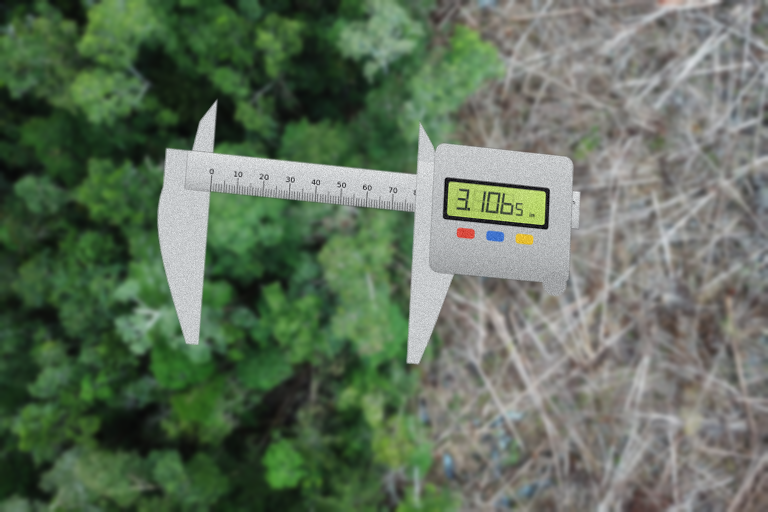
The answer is {"value": 3.1065, "unit": "in"}
